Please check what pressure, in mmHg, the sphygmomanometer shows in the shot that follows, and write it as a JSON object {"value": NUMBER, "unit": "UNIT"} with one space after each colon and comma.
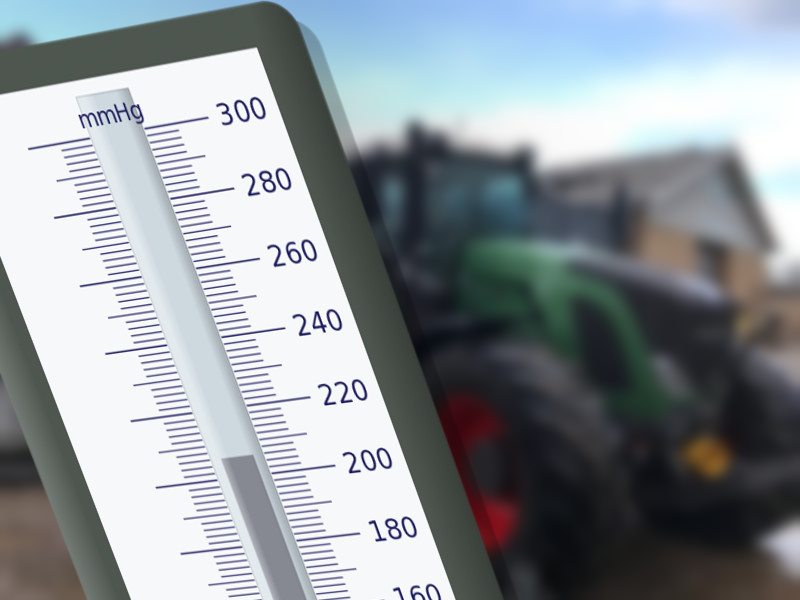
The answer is {"value": 206, "unit": "mmHg"}
